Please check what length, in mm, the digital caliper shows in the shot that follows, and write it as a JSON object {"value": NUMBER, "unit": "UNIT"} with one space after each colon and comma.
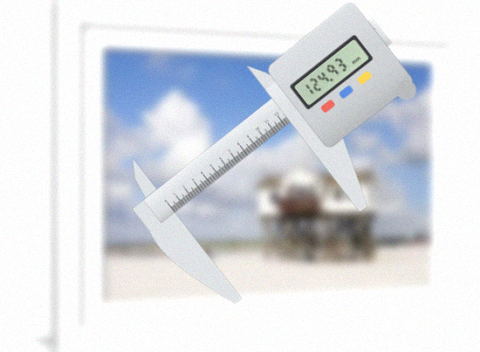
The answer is {"value": 124.93, "unit": "mm"}
